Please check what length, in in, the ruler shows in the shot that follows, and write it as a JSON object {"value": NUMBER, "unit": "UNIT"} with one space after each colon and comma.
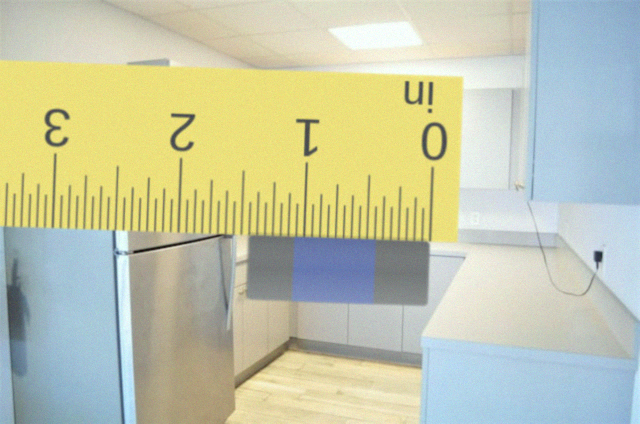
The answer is {"value": 1.4375, "unit": "in"}
